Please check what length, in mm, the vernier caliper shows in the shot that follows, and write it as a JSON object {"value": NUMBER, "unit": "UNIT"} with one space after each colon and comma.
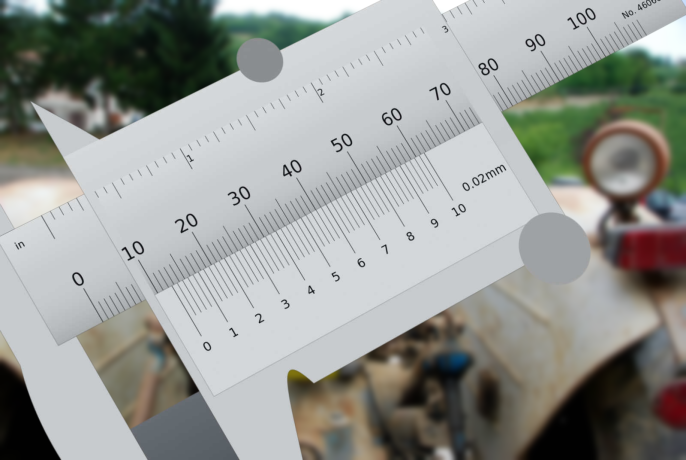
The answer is {"value": 12.6, "unit": "mm"}
